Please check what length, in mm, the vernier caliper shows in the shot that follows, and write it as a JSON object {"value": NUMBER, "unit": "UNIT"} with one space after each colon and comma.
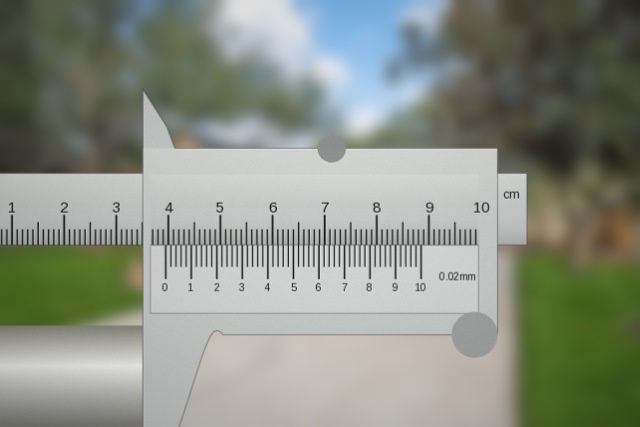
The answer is {"value": 39.5, "unit": "mm"}
